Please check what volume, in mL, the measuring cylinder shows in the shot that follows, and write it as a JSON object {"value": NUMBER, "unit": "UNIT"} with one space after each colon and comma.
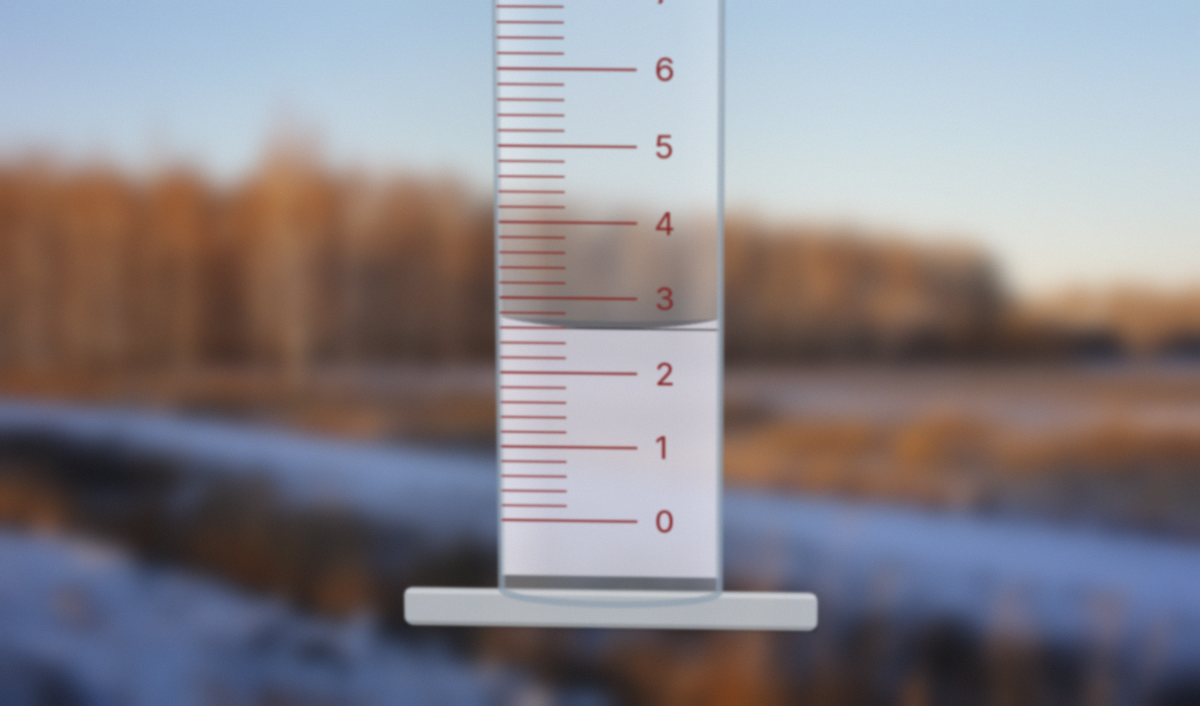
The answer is {"value": 2.6, "unit": "mL"}
